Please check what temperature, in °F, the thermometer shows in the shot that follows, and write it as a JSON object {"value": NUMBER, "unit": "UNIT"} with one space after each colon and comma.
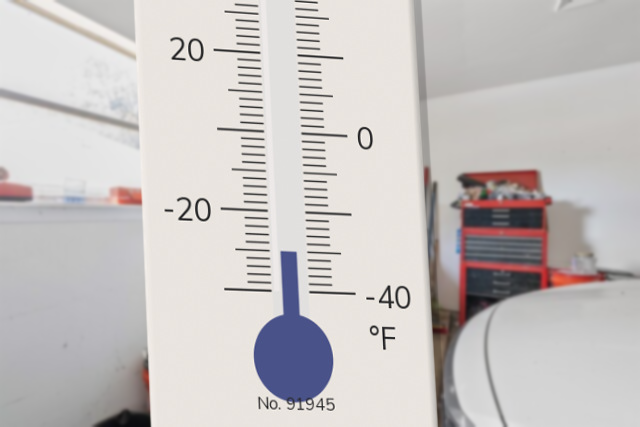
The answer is {"value": -30, "unit": "°F"}
